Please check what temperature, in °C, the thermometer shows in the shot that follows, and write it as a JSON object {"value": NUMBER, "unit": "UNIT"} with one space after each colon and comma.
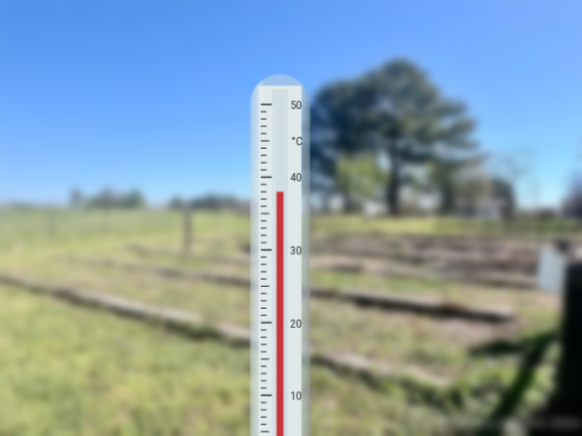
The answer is {"value": 38, "unit": "°C"}
